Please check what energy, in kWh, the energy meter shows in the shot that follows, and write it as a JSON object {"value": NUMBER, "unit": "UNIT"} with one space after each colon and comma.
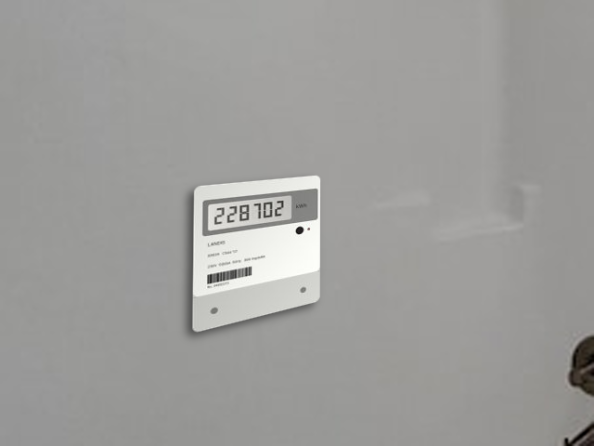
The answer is {"value": 228702, "unit": "kWh"}
